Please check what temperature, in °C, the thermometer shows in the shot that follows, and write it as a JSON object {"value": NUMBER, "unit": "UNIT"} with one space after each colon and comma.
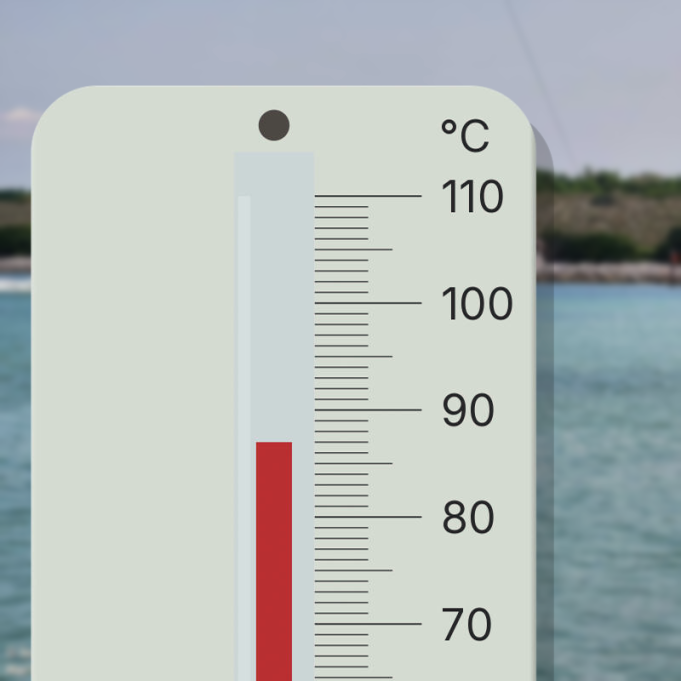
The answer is {"value": 87, "unit": "°C"}
